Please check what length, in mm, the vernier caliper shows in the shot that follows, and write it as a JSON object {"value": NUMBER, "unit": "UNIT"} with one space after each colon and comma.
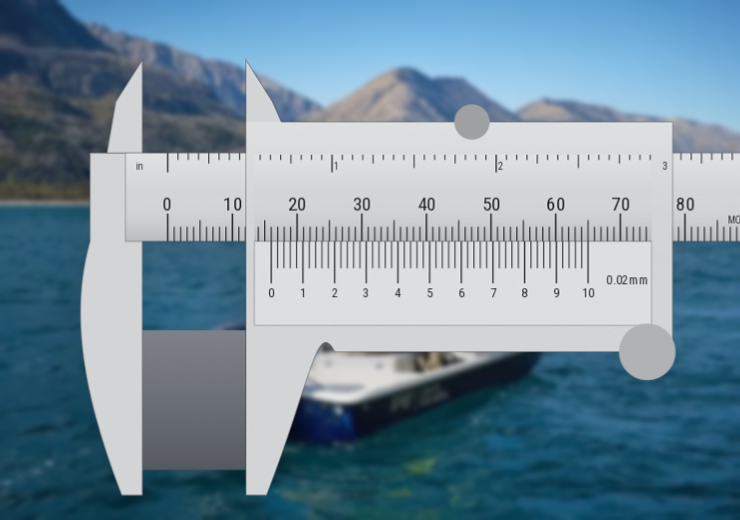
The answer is {"value": 16.0, "unit": "mm"}
